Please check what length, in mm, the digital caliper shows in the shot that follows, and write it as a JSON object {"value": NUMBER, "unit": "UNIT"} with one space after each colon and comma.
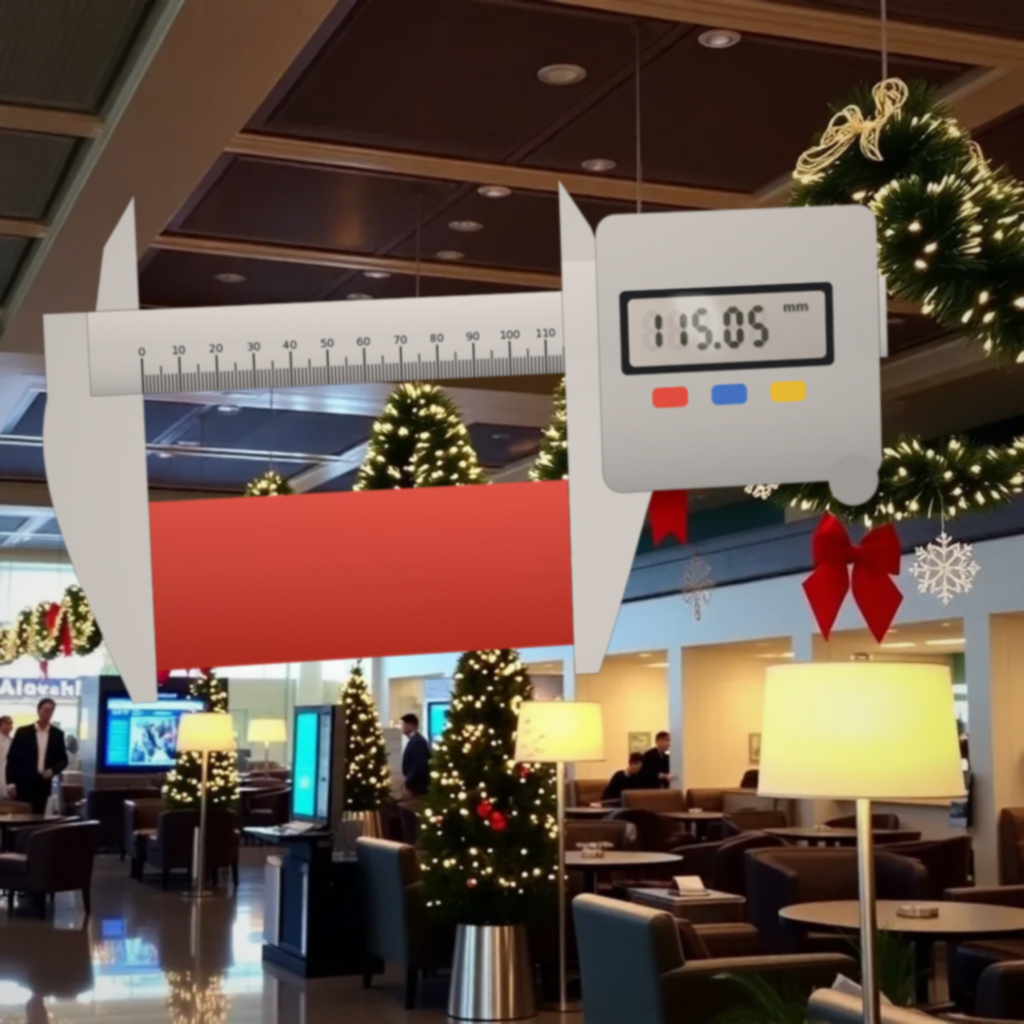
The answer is {"value": 115.05, "unit": "mm"}
